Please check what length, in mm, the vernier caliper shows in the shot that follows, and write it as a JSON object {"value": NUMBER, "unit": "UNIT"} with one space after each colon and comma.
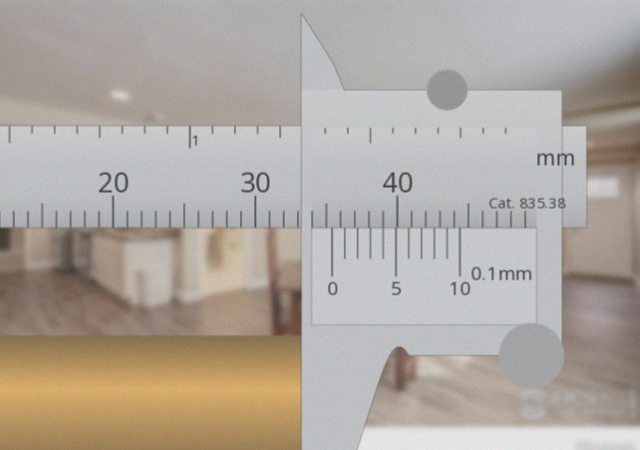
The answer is {"value": 35.4, "unit": "mm"}
